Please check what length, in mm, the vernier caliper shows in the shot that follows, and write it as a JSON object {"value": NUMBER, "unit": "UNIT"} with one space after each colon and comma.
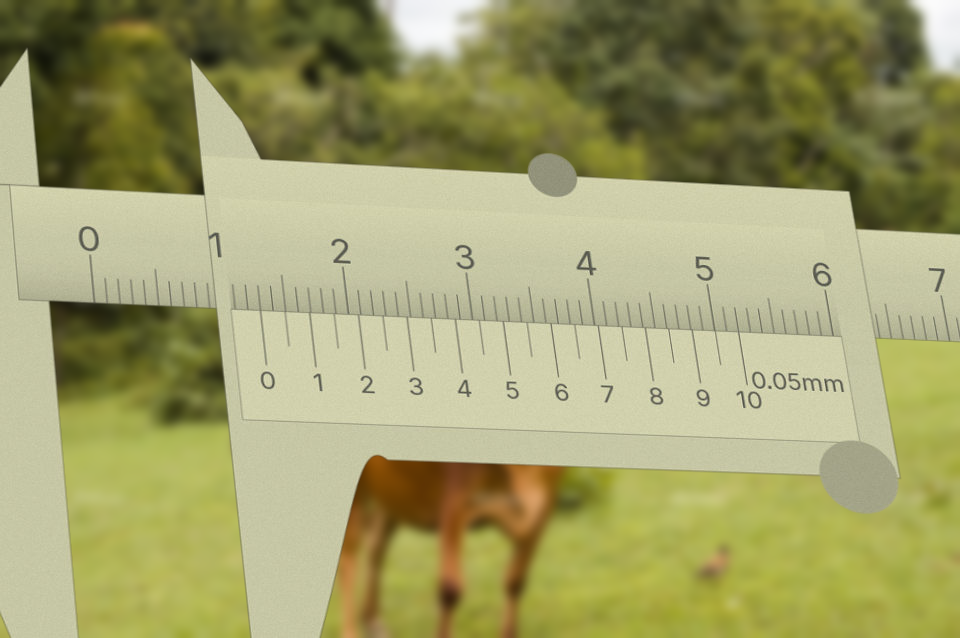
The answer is {"value": 13.0, "unit": "mm"}
